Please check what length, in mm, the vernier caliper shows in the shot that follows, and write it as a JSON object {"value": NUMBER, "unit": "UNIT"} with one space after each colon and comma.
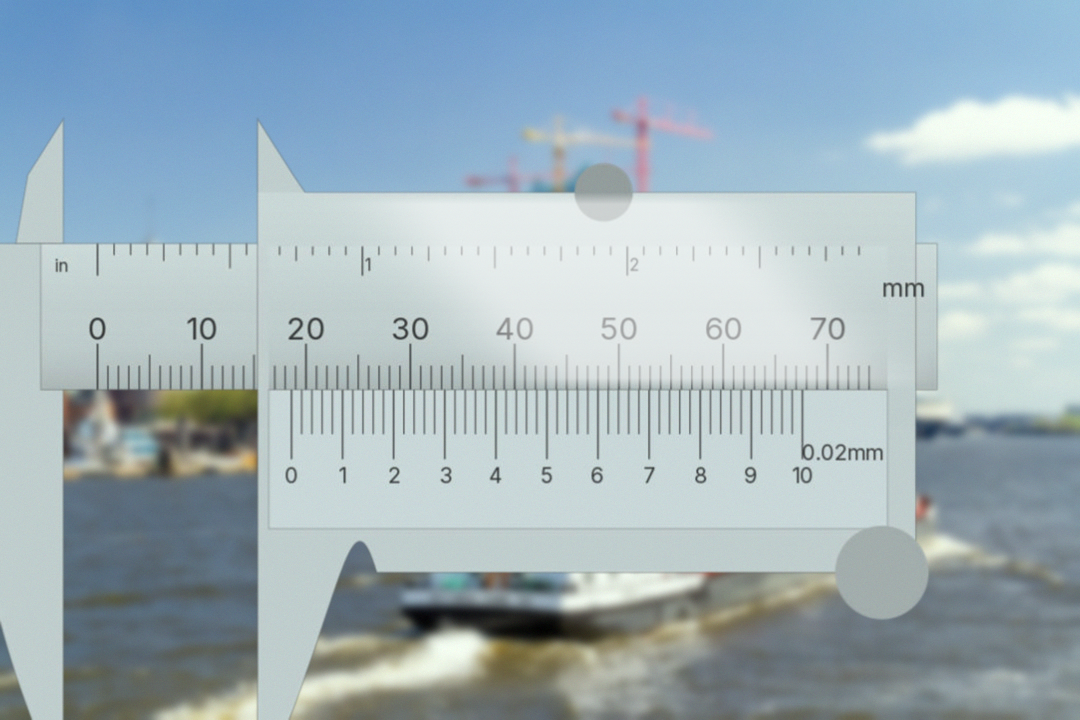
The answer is {"value": 18.6, "unit": "mm"}
